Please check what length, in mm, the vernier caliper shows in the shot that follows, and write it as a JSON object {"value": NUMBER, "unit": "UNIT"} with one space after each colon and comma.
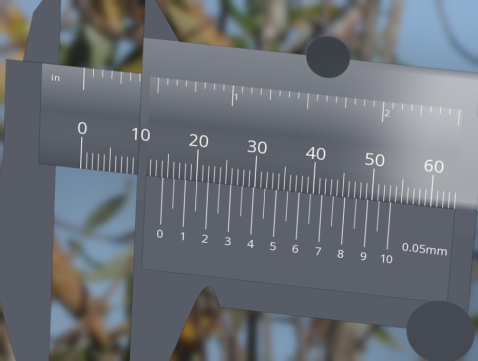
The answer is {"value": 14.2, "unit": "mm"}
